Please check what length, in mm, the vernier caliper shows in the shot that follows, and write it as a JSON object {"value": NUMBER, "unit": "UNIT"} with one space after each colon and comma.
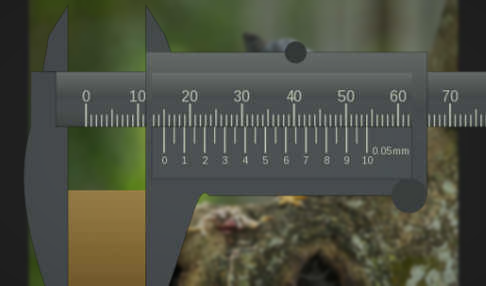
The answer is {"value": 15.0, "unit": "mm"}
